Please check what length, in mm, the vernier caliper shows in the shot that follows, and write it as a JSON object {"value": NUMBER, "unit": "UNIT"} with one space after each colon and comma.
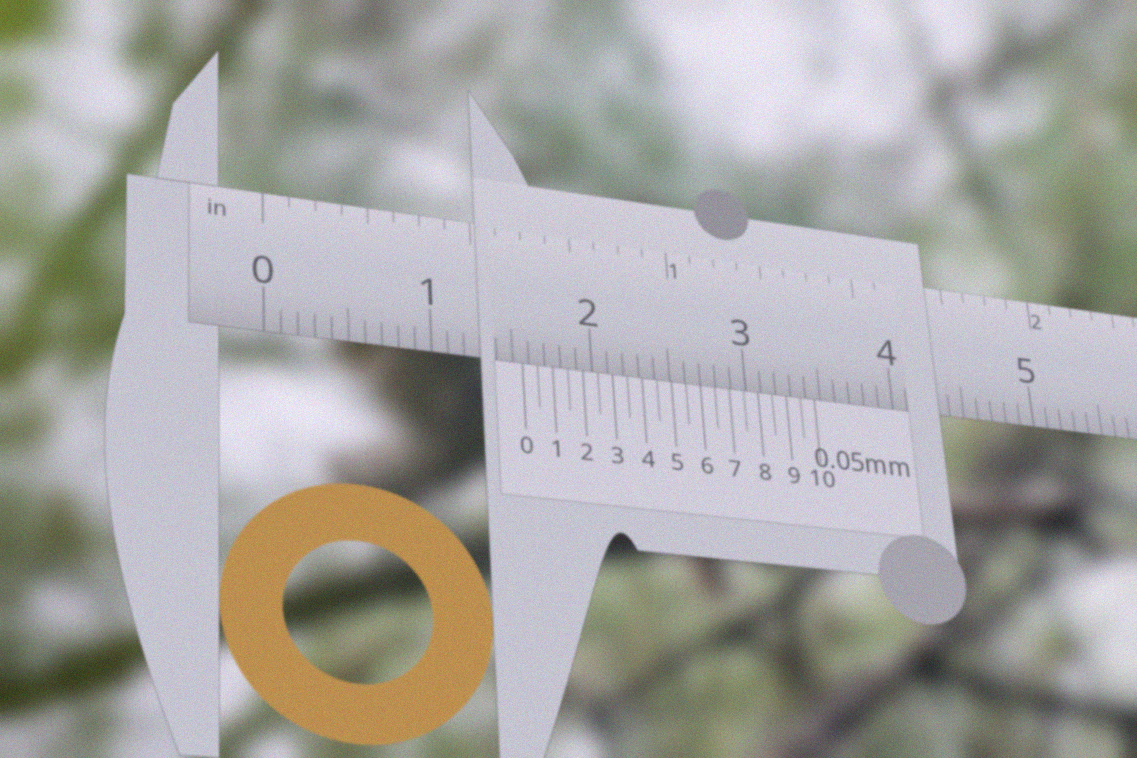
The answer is {"value": 15.6, "unit": "mm"}
